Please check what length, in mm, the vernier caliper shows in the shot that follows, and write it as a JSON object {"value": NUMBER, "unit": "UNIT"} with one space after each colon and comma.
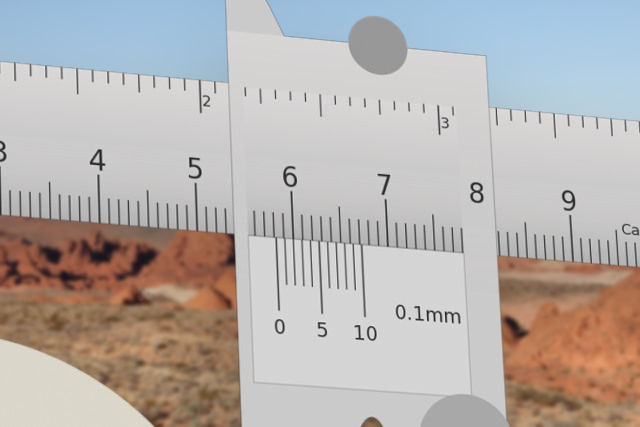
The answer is {"value": 58.2, "unit": "mm"}
